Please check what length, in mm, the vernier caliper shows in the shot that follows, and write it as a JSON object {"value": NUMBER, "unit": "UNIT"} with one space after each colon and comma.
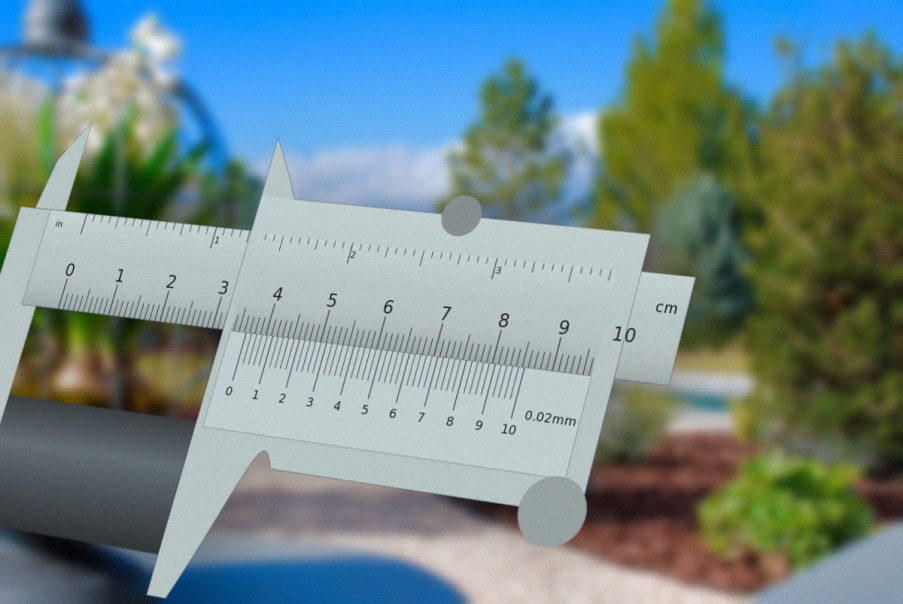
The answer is {"value": 36.4, "unit": "mm"}
